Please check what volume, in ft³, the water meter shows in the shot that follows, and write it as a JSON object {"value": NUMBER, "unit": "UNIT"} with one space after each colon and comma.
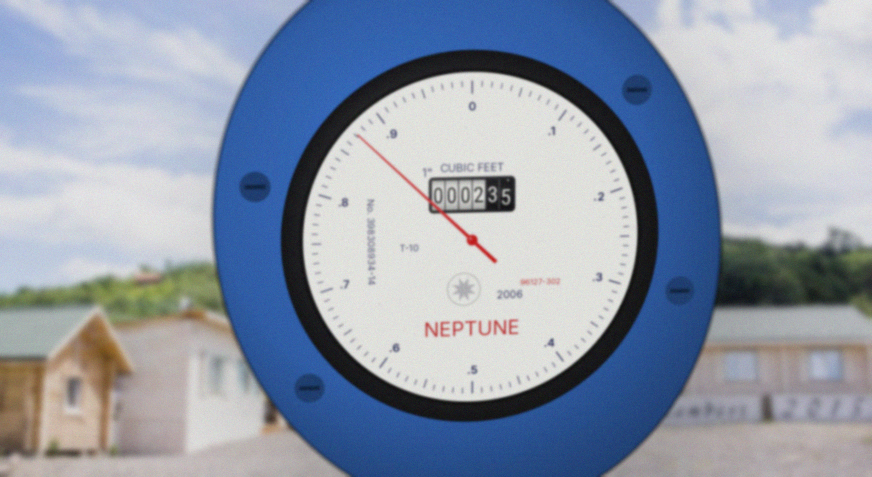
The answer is {"value": 234.87, "unit": "ft³"}
